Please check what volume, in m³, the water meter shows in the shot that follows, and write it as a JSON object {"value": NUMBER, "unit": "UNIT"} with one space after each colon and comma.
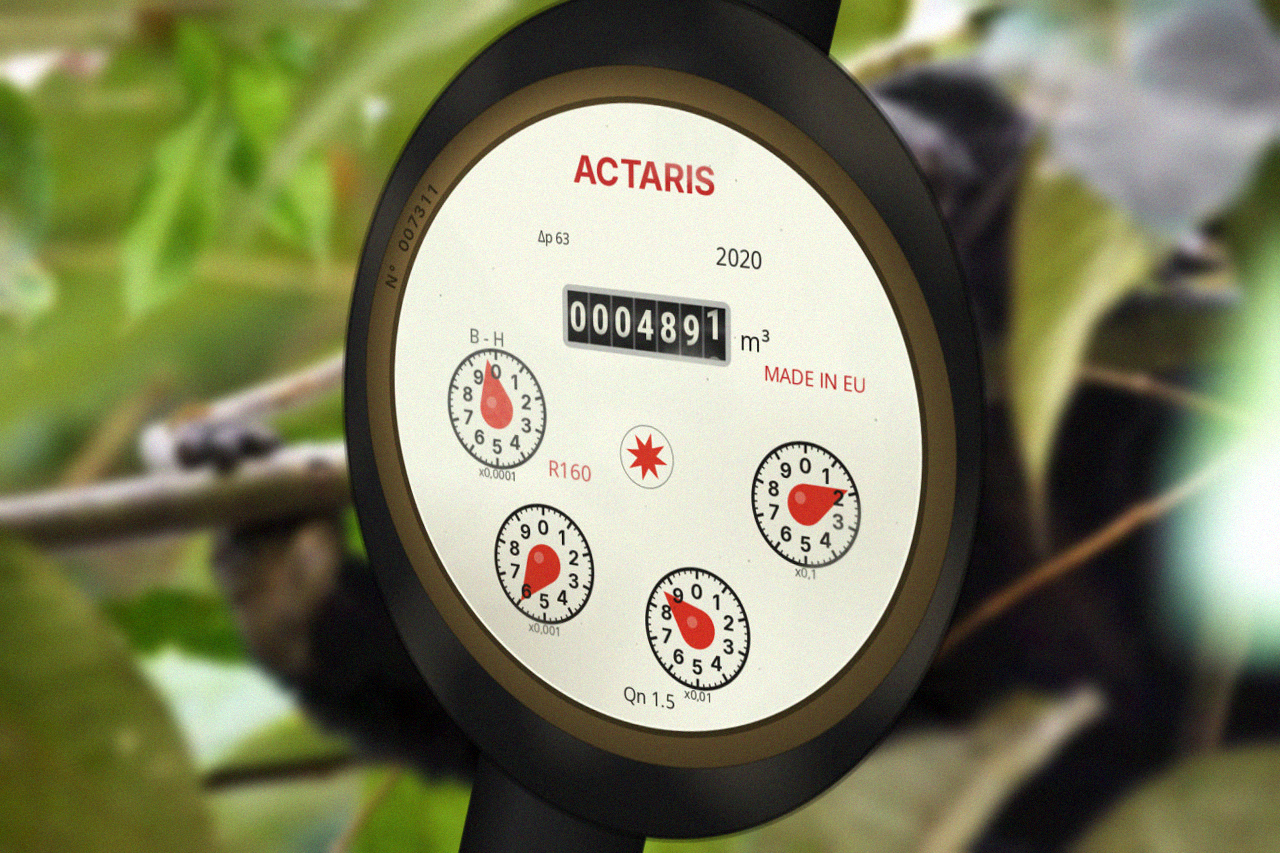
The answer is {"value": 4891.1859, "unit": "m³"}
